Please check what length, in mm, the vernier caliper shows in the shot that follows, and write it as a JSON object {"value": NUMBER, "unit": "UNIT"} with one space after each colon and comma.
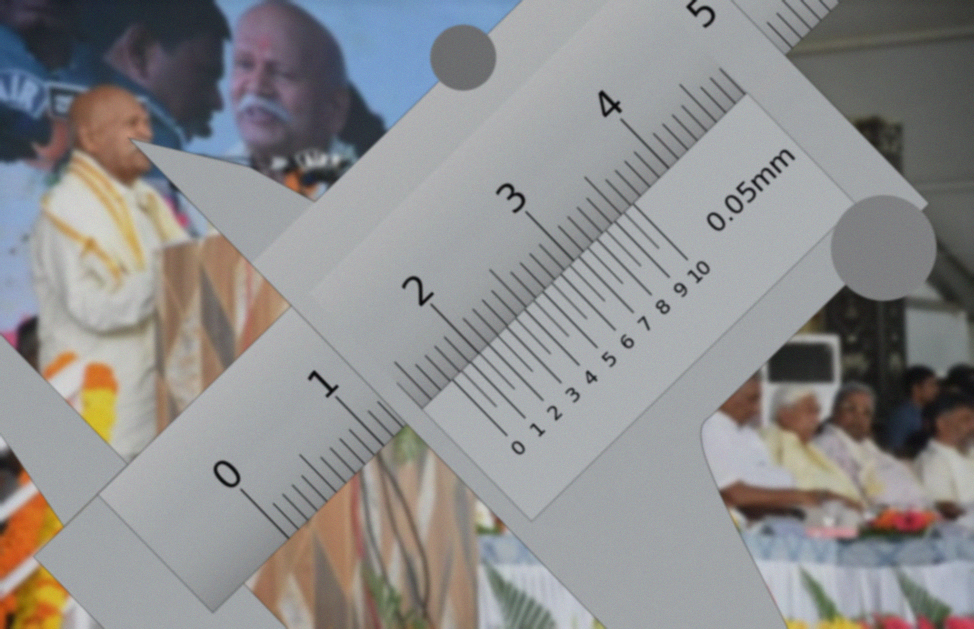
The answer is {"value": 17.2, "unit": "mm"}
